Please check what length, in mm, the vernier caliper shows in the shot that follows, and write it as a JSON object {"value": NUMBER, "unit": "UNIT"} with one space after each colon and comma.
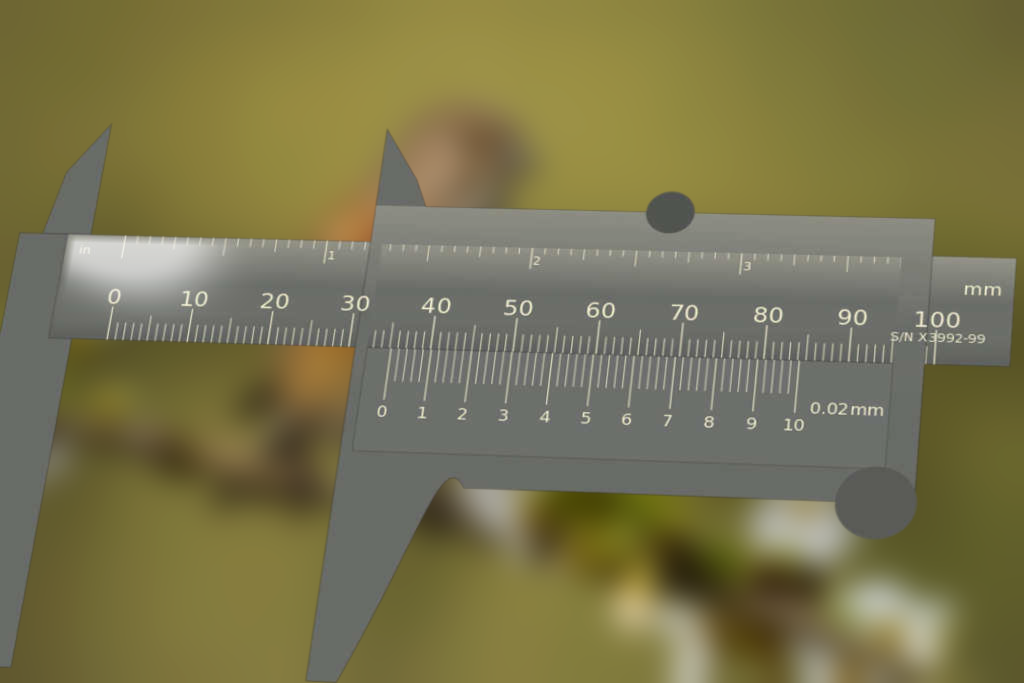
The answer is {"value": 35.2, "unit": "mm"}
